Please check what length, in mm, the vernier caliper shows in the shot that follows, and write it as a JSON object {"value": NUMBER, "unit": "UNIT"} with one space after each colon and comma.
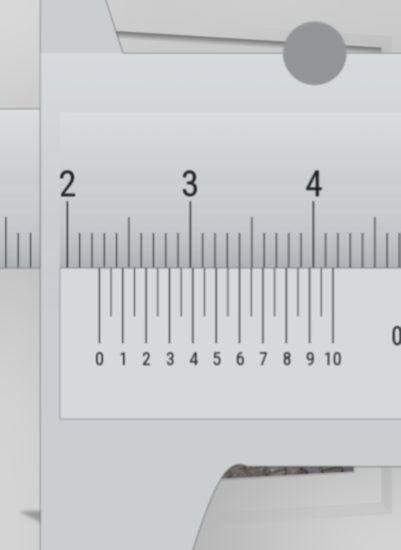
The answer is {"value": 22.6, "unit": "mm"}
